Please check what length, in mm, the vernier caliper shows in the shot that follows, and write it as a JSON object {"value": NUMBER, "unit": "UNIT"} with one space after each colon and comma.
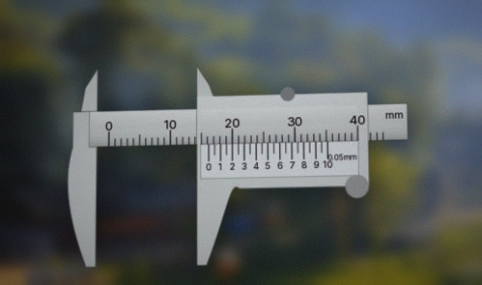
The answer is {"value": 16.2, "unit": "mm"}
